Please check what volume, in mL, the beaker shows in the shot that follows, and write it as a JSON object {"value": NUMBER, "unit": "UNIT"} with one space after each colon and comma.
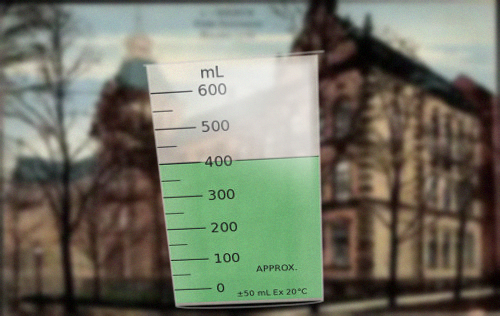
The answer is {"value": 400, "unit": "mL"}
